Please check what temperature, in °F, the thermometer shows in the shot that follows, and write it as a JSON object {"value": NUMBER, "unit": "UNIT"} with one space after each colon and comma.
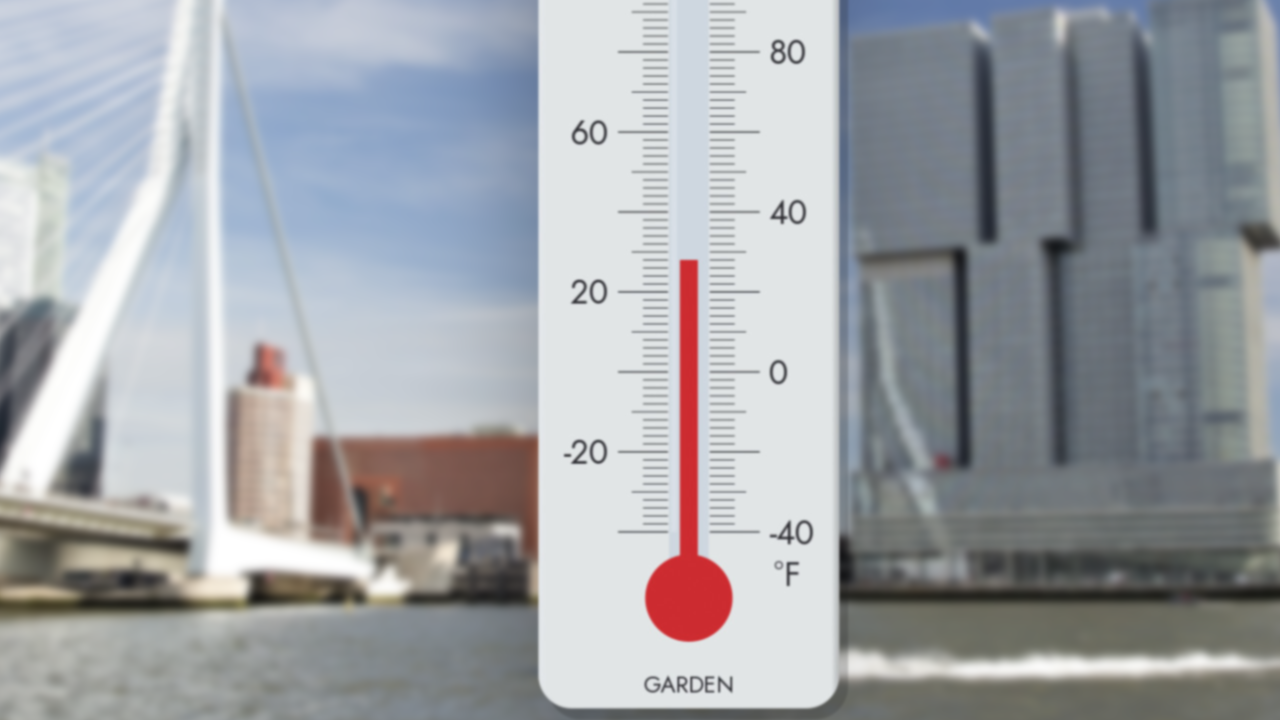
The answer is {"value": 28, "unit": "°F"}
